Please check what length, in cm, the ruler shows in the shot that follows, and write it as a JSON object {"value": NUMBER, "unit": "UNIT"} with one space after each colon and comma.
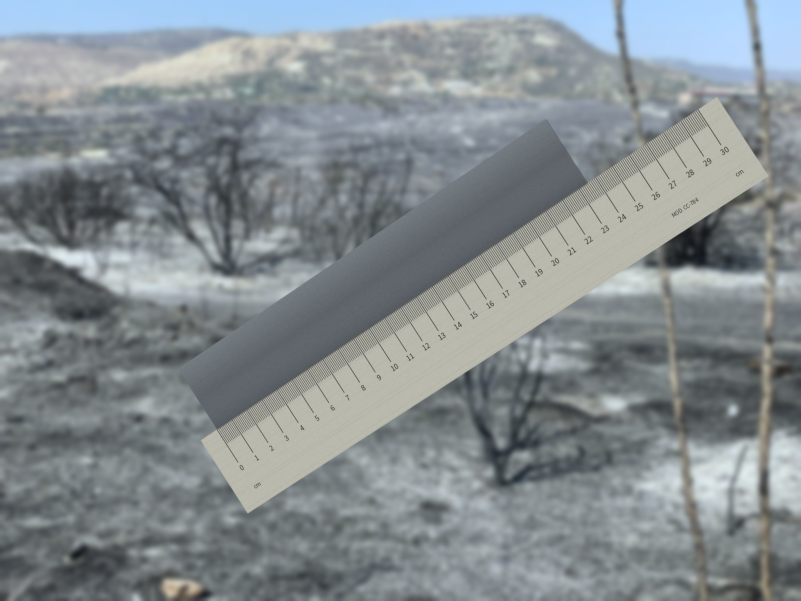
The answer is {"value": 23.5, "unit": "cm"}
